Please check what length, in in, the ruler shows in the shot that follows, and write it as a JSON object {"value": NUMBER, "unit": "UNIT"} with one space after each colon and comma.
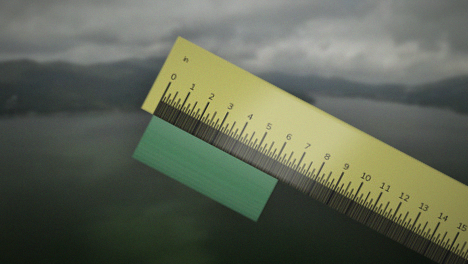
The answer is {"value": 6.5, "unit": "in"}
